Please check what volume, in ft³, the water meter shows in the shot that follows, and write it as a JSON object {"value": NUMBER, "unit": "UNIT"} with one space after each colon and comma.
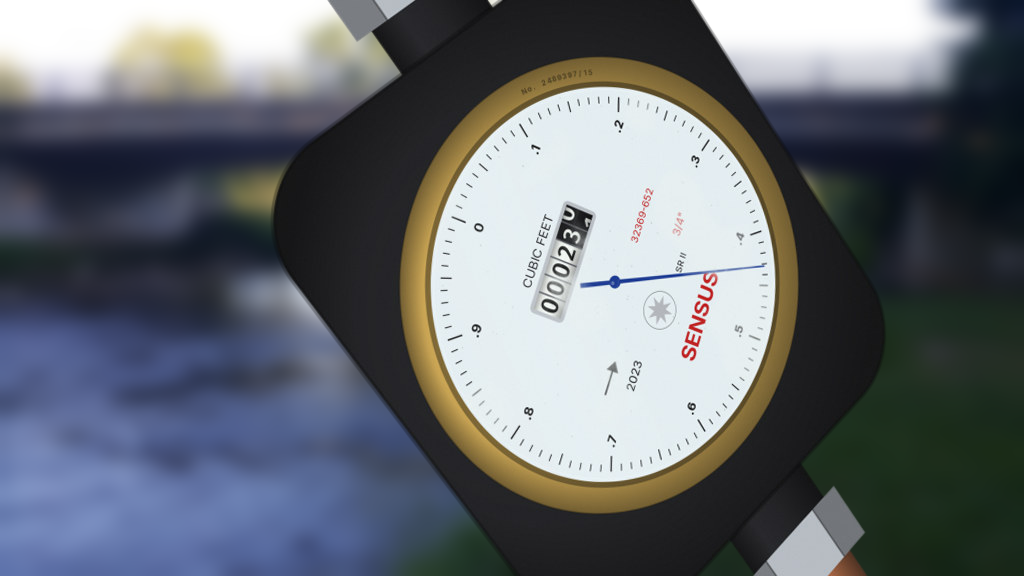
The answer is {"value": 230.43, "unit": "ft³"}
